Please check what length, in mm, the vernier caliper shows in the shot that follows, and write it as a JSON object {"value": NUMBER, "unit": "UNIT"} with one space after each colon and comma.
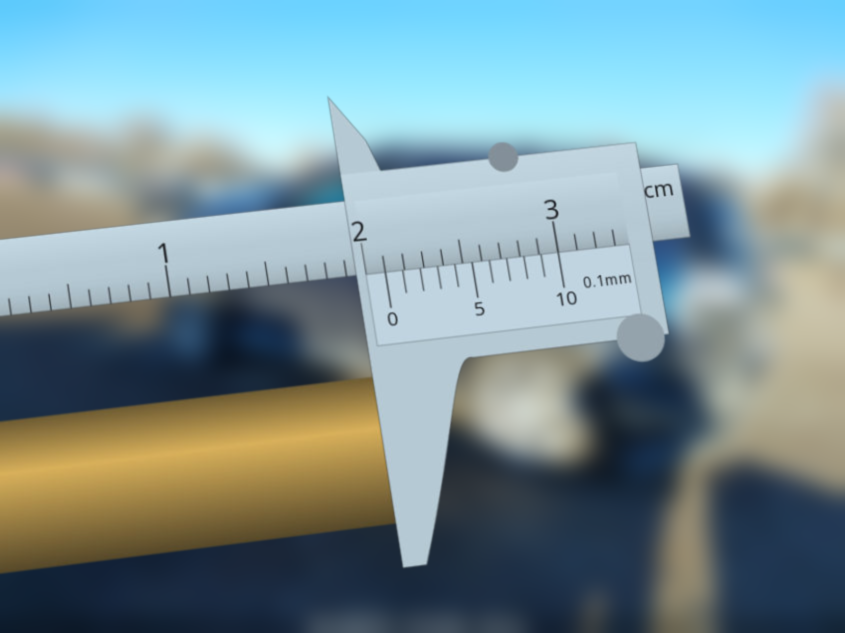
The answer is {"value": 21.0, "unit": "mm"}
